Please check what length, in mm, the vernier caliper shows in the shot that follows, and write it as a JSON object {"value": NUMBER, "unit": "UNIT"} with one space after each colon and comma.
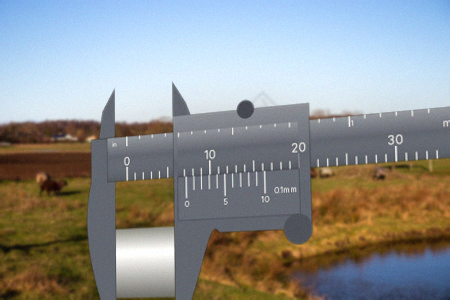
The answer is {"value": 7.2, "unit": "mm"}
